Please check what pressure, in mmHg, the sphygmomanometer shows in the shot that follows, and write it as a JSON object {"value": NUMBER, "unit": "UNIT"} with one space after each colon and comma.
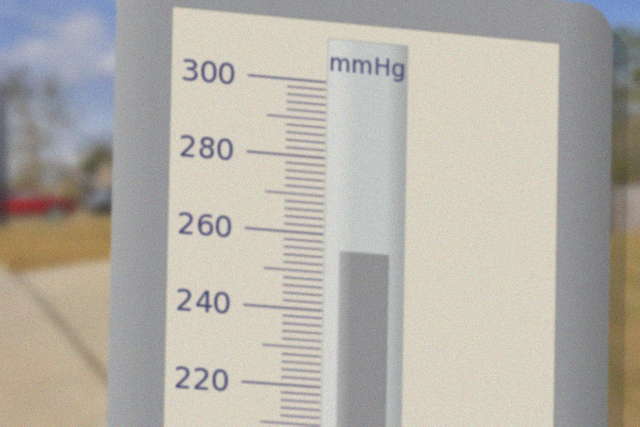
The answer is {"value": 256, "unit": "mmHg"}
